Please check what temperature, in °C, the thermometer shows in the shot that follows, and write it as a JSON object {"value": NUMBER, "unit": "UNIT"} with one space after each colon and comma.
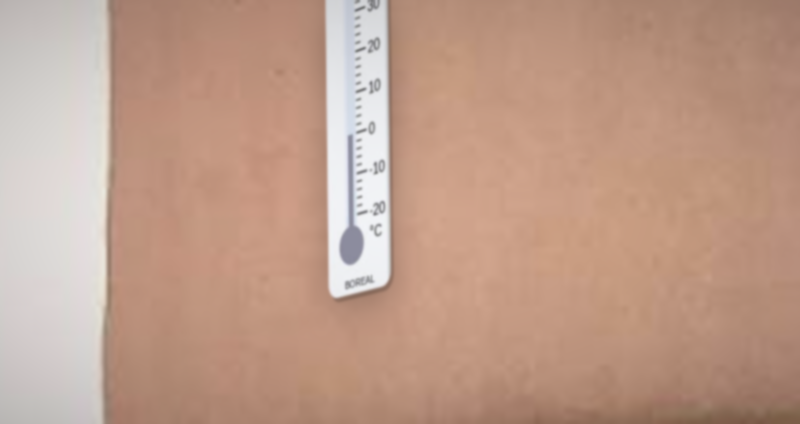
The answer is {"value": 0, "unit": "°C"}
